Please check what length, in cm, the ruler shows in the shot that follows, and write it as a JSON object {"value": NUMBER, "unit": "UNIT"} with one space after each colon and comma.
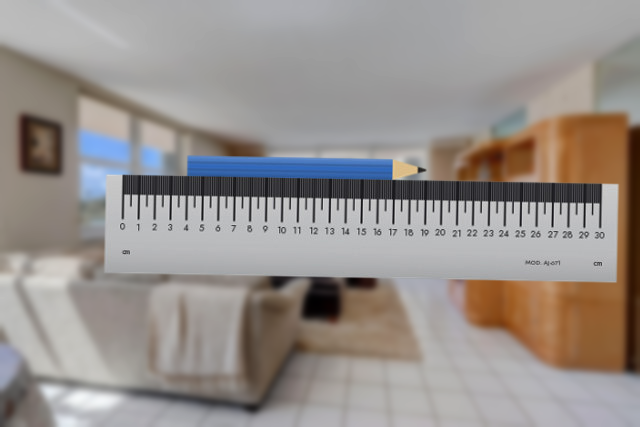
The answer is {"value": 15, "unit": "cm"}
